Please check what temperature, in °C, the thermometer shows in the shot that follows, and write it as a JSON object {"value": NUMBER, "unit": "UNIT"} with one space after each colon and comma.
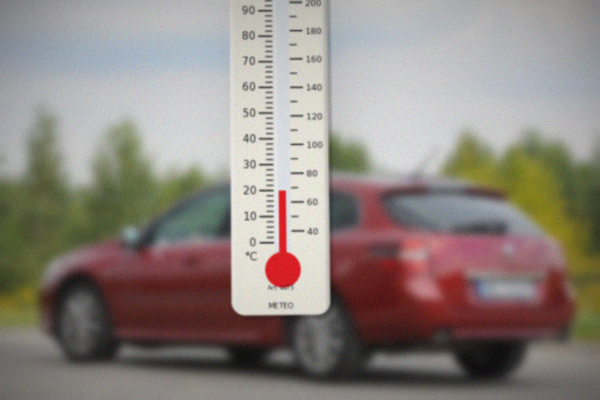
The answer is {"value": 20, "unit": "°C"}
